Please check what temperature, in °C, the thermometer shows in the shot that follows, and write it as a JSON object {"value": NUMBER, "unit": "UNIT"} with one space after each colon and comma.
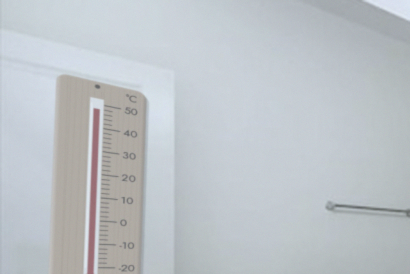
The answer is {"value": 48, "unit": "°C"}
